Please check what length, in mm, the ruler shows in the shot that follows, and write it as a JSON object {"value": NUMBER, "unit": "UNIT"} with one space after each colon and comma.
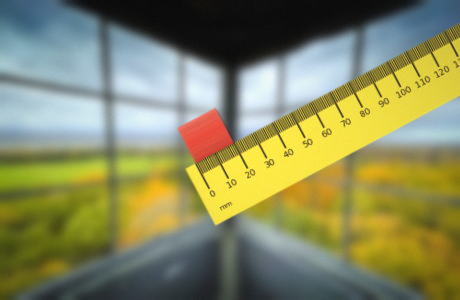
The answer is {"value": 20, "unit": "mm"}
